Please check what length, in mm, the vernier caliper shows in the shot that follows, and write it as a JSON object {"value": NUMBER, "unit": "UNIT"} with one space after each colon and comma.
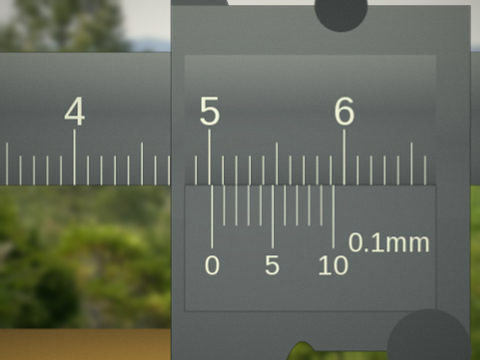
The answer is {"value": 50.2, "unit": "mm"}
